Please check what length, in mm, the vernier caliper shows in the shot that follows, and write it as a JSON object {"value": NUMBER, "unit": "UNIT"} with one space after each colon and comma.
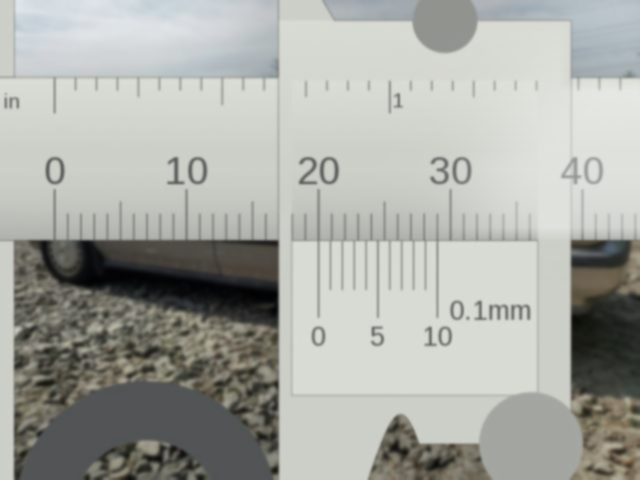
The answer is {"value": 20.0, "unit": "mm"}
